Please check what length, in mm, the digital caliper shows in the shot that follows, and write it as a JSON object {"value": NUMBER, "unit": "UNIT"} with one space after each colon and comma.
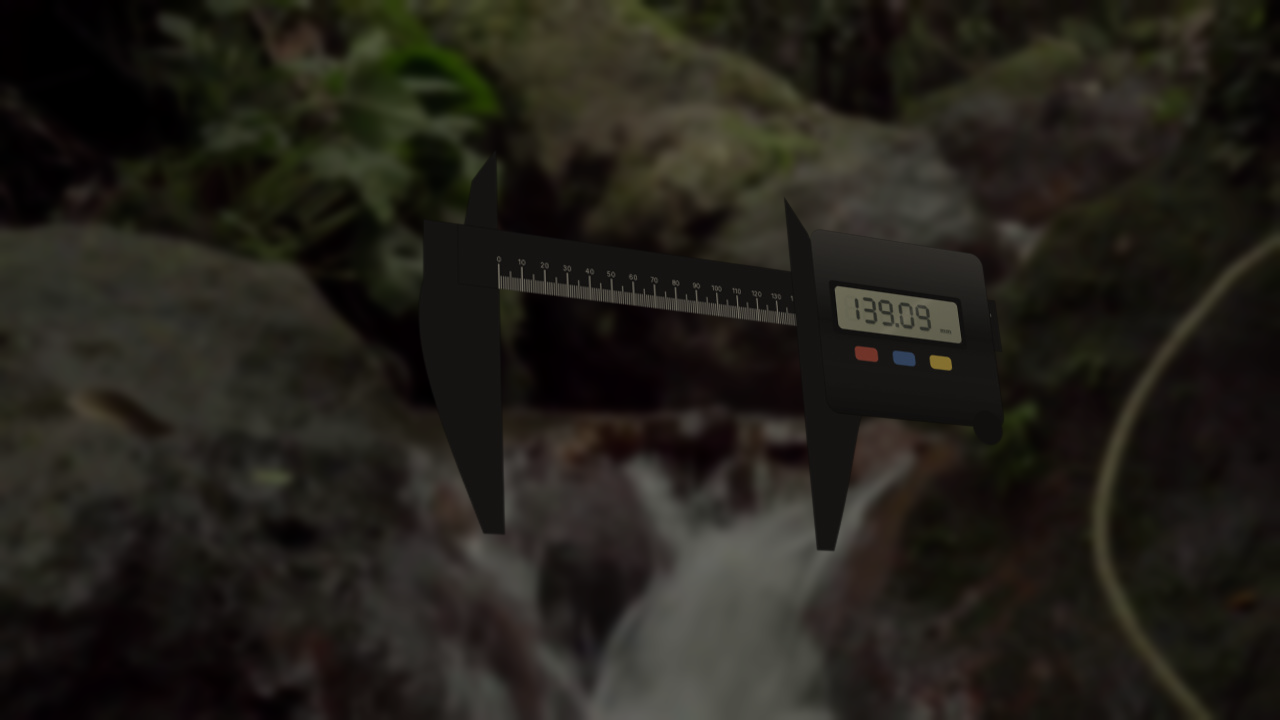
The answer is {"value": 139.09, "unit": "mm"}
